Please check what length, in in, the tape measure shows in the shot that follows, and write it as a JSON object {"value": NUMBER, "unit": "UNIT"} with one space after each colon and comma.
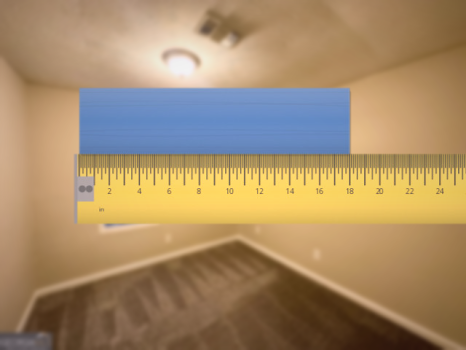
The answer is {"value": 18, "unit": "in"}
